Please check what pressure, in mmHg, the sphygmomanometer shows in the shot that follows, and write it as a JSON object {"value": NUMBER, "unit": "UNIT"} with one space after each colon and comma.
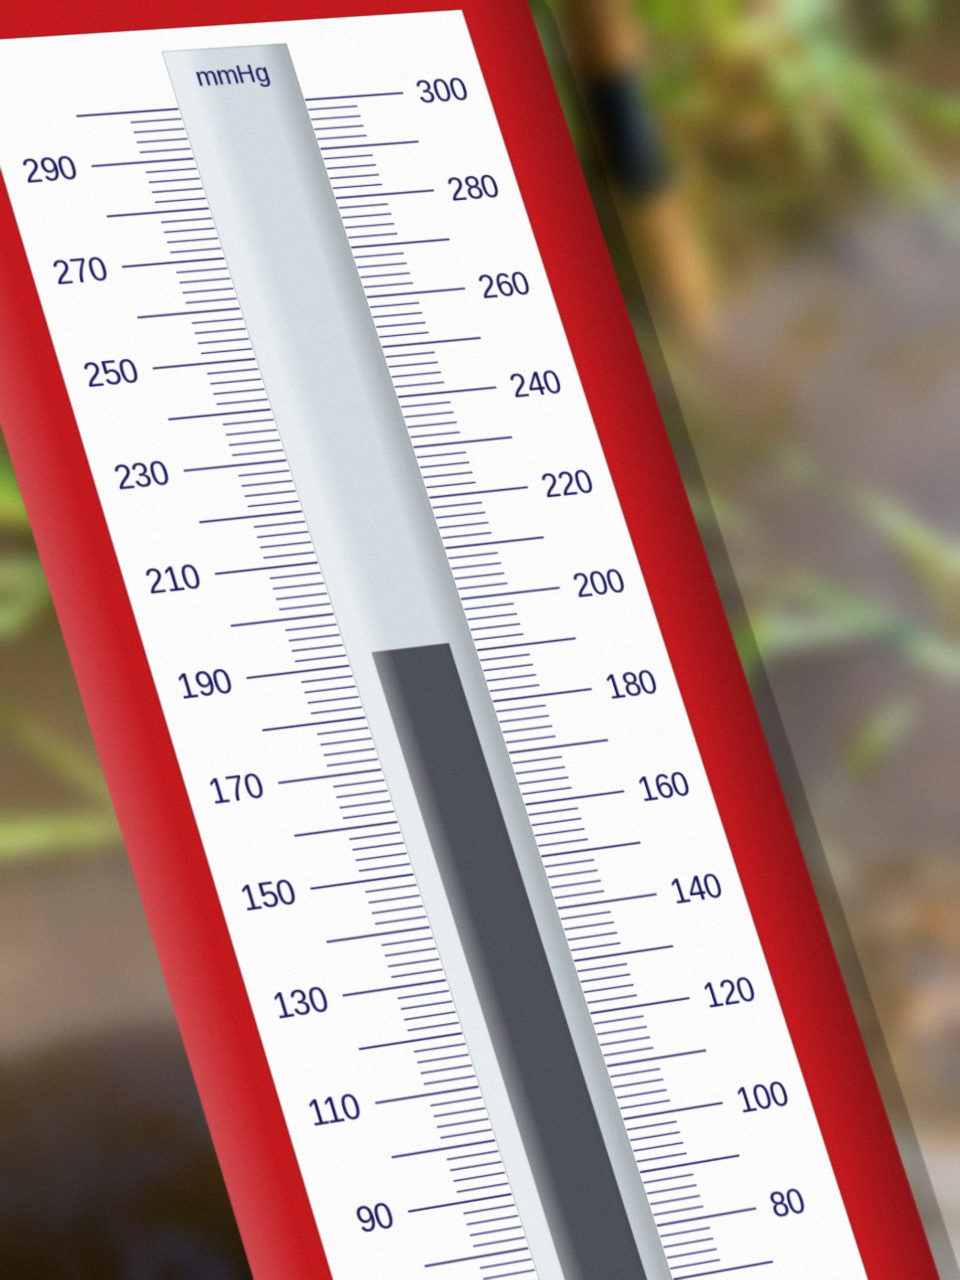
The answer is {"value": 192, "unit": "mmHg"}
